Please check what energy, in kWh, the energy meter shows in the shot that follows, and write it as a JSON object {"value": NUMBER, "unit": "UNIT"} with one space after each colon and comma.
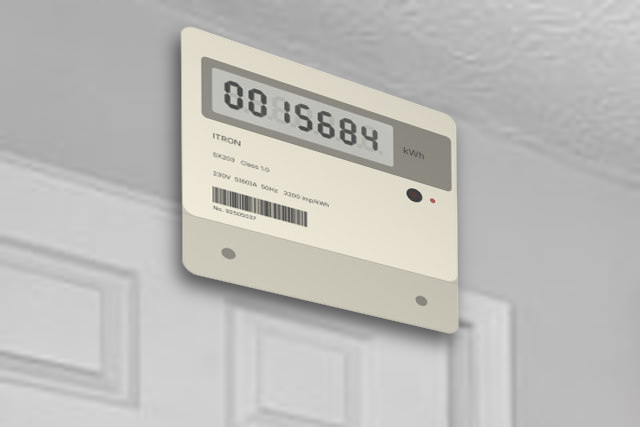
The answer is {"value": 15684, "unit": "kWh"}
